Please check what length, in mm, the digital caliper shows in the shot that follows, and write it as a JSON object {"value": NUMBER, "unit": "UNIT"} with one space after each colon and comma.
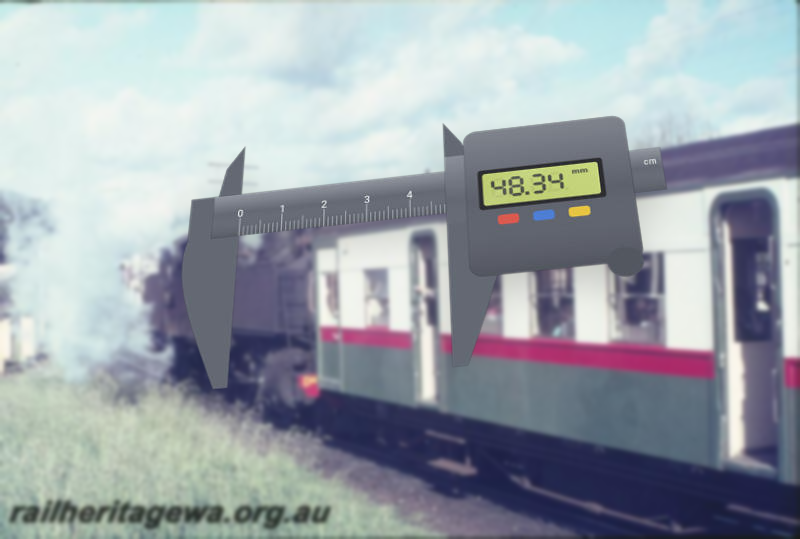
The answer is {"value": 48.34, "unit": "mm"}
